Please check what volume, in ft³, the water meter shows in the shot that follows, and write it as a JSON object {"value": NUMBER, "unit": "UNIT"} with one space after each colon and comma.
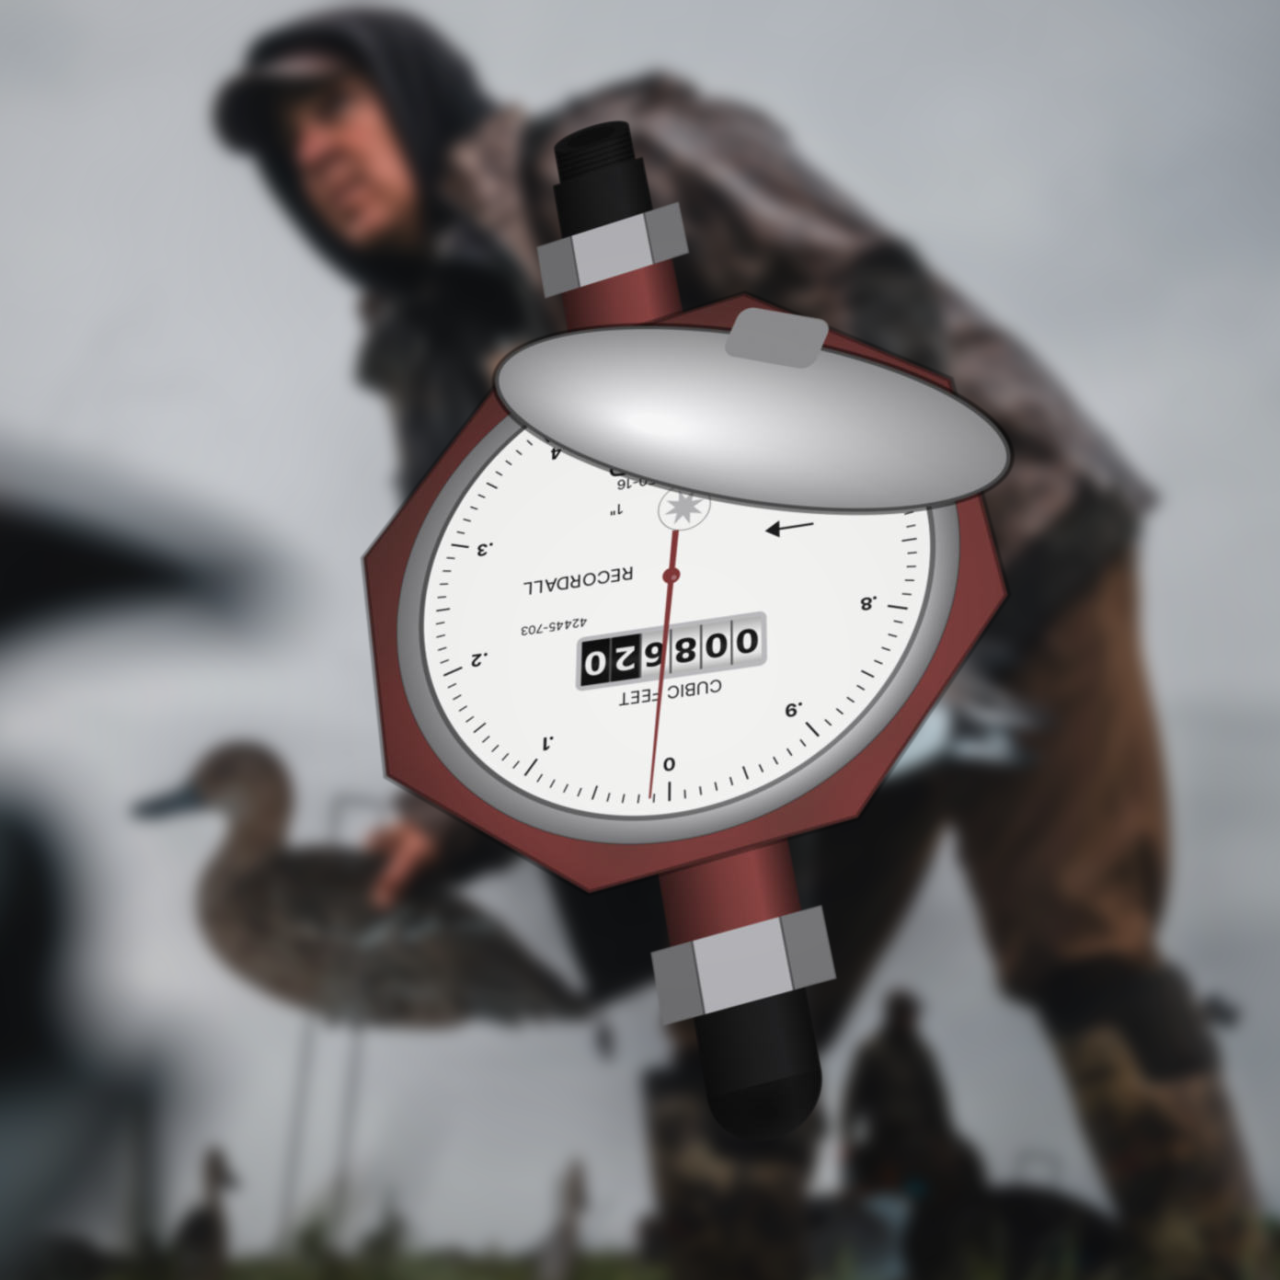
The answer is {"value": 8620.01, "unit": "ft³"}
